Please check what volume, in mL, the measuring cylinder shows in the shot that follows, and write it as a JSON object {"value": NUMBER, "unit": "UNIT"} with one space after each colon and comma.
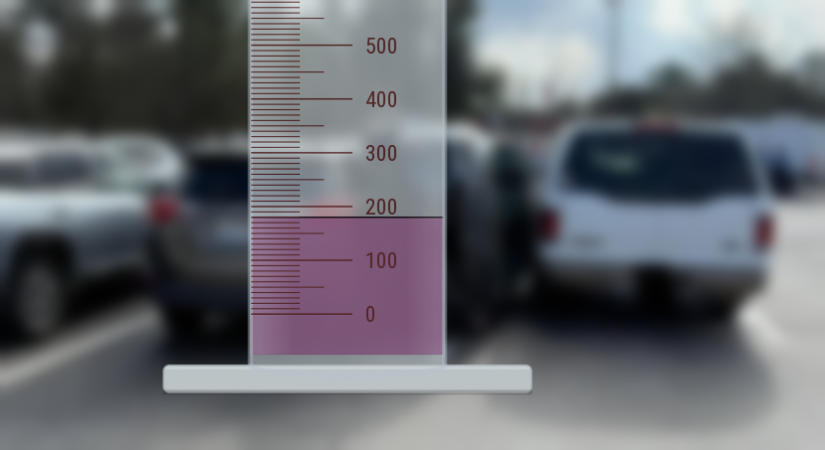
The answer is {"value": 180, "unit": "mL"}
